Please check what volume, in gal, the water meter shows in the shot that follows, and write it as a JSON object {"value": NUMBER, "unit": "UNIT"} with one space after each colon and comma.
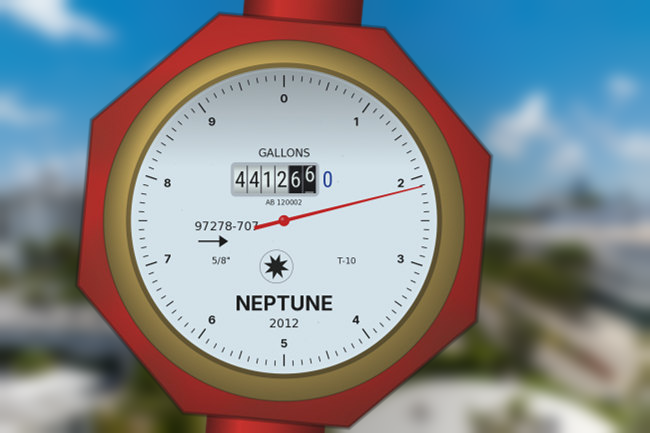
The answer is {"value": 4412662.1, "unit": "gal"}
